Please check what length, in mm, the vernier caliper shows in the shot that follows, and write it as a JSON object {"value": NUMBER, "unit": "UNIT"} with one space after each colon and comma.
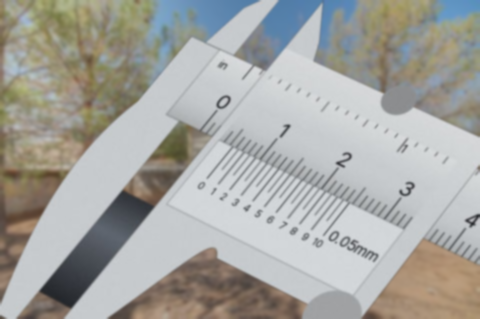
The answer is {"value": 5.5, "unit": "mm"}
